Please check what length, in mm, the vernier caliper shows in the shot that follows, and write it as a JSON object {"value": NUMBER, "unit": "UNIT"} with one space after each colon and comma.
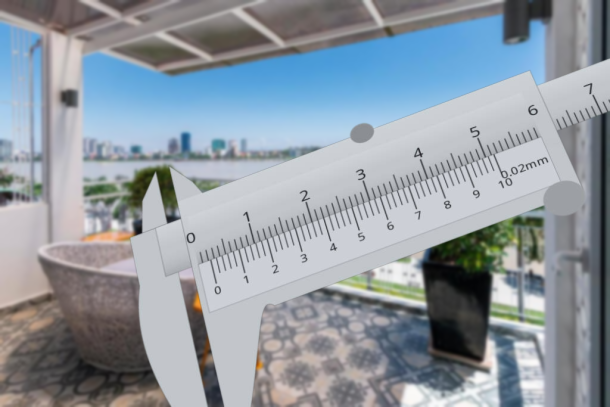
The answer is {"value": 2.4, "unit": "mm"}
